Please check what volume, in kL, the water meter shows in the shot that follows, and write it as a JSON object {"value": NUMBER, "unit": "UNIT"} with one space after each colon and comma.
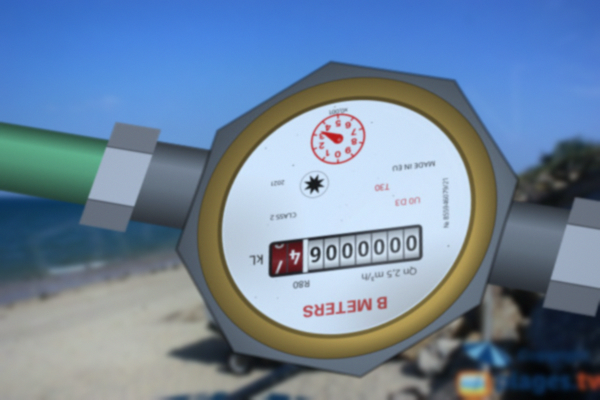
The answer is {"value": 6.473, "unit": "kL"}
